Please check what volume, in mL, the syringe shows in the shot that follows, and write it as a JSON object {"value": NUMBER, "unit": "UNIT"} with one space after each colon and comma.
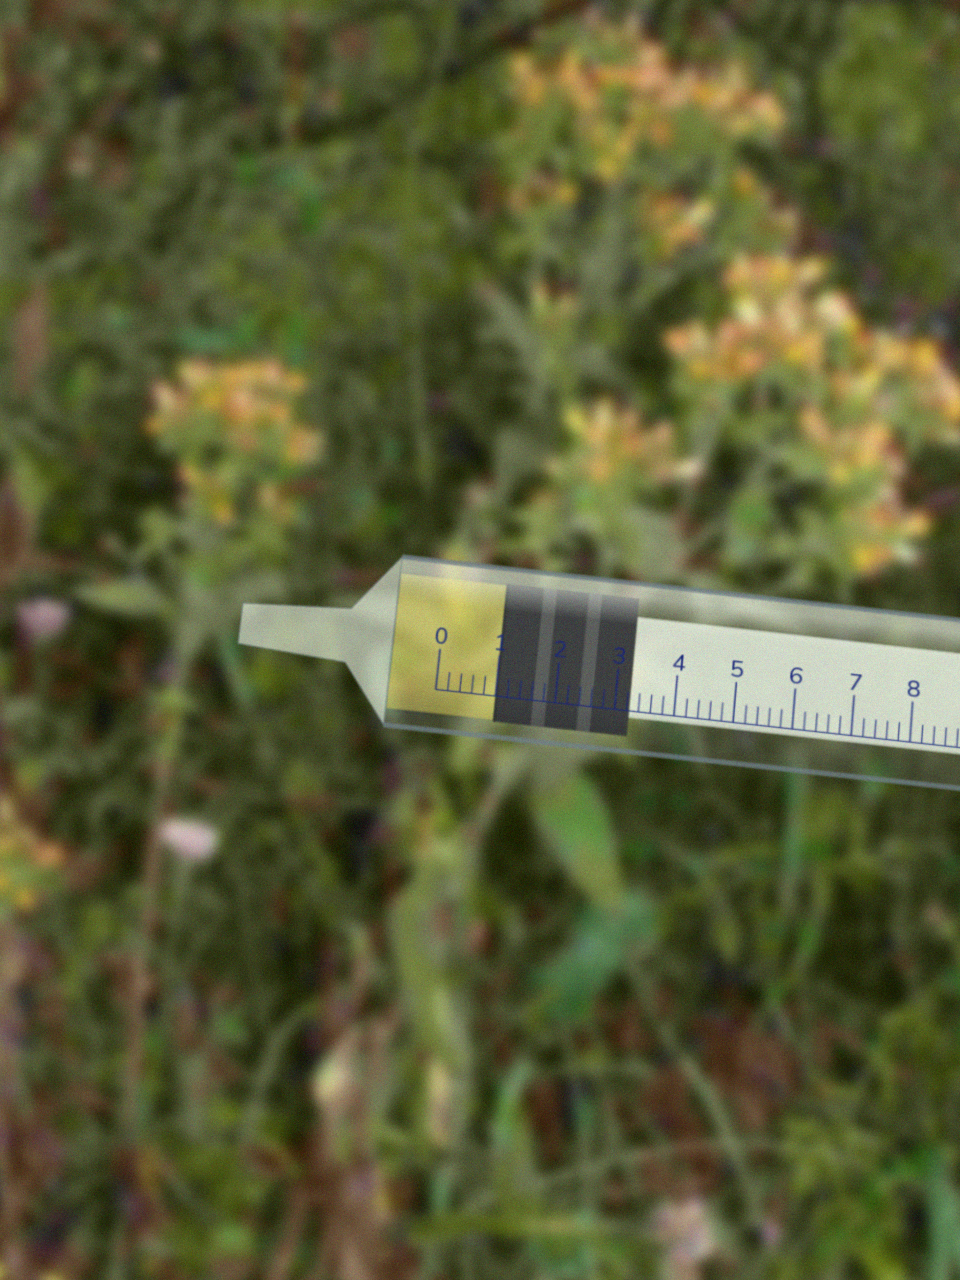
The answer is {"value": 1, "unit": "mL"}
